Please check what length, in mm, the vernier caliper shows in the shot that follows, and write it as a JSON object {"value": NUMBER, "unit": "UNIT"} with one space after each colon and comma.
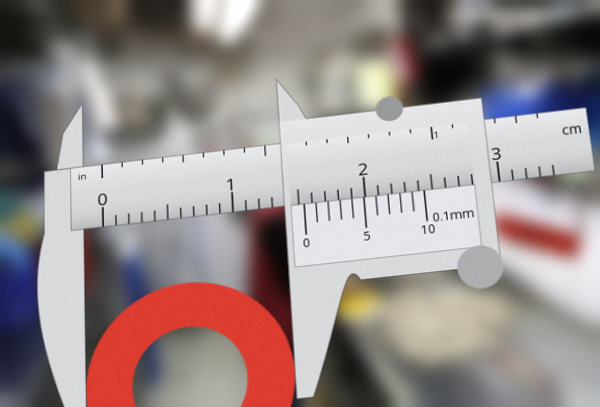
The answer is {"value": 15.4, "unit": "mm"}
